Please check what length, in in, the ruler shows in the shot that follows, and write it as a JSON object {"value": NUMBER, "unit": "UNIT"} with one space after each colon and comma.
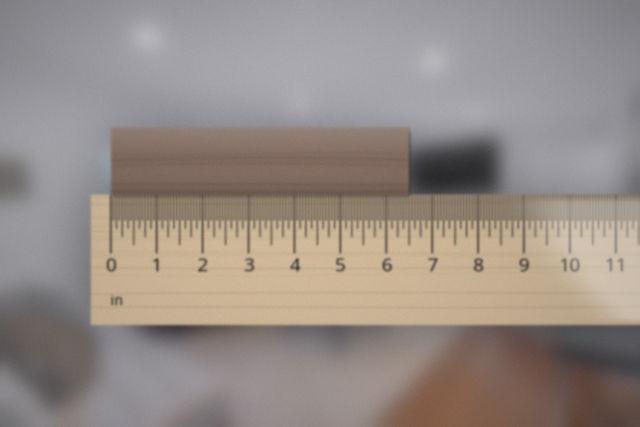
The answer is {"value": 6.5, "unit": "in"}
